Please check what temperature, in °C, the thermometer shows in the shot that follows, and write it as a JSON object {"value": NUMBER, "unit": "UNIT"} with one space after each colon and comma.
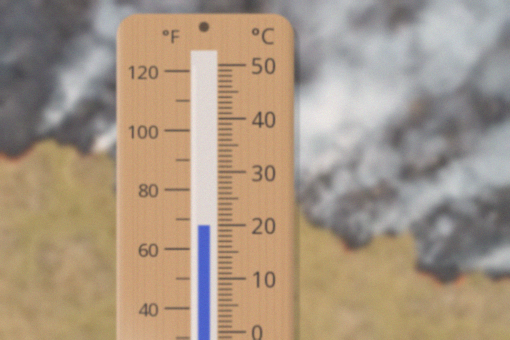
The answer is {"value": 20, "unit": "°C"}
